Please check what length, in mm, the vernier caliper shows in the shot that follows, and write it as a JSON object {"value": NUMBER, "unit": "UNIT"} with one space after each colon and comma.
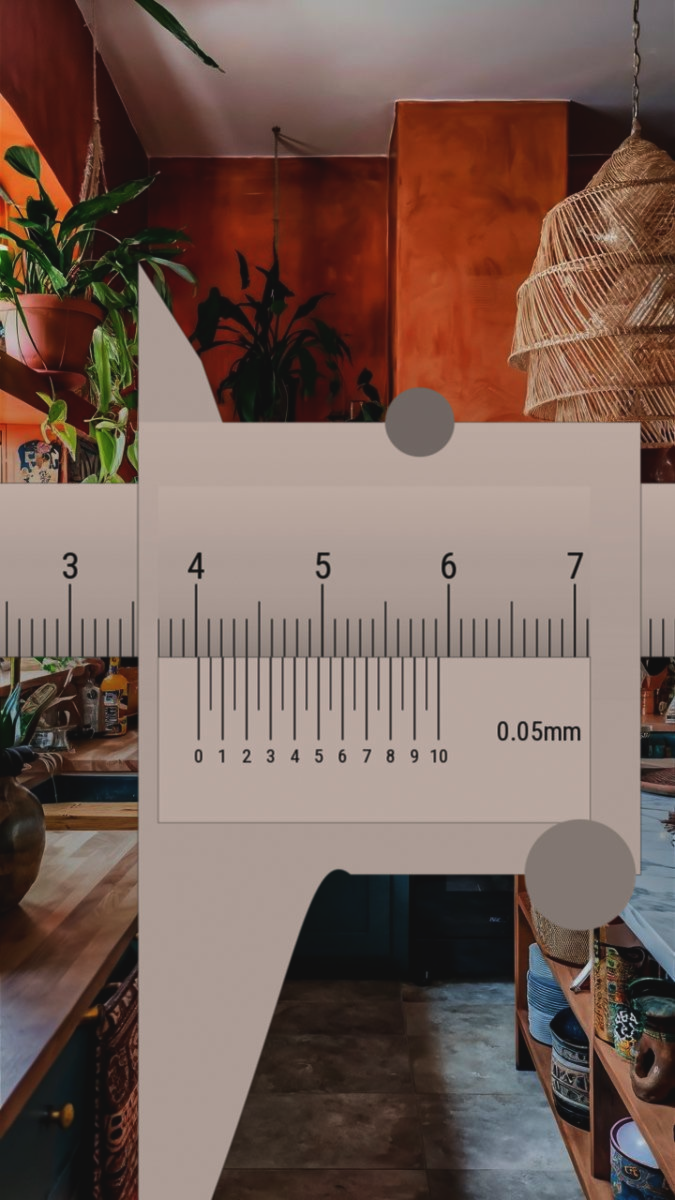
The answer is {"value": 40.2, "unit": "mm"}
